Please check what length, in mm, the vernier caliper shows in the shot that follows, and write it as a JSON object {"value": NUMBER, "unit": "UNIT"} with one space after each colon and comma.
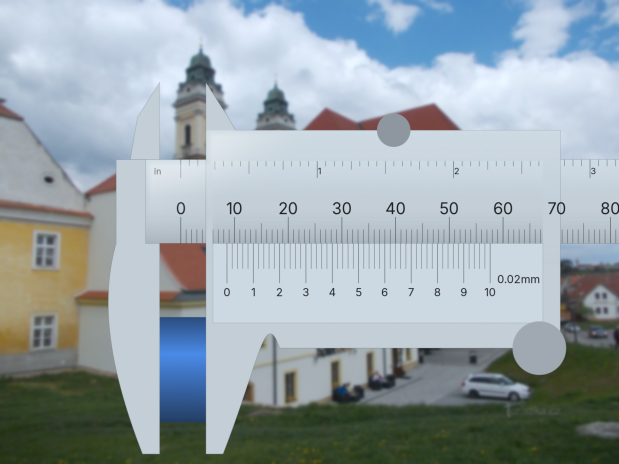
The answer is {"value": 8.6, "unit": "mm"}
